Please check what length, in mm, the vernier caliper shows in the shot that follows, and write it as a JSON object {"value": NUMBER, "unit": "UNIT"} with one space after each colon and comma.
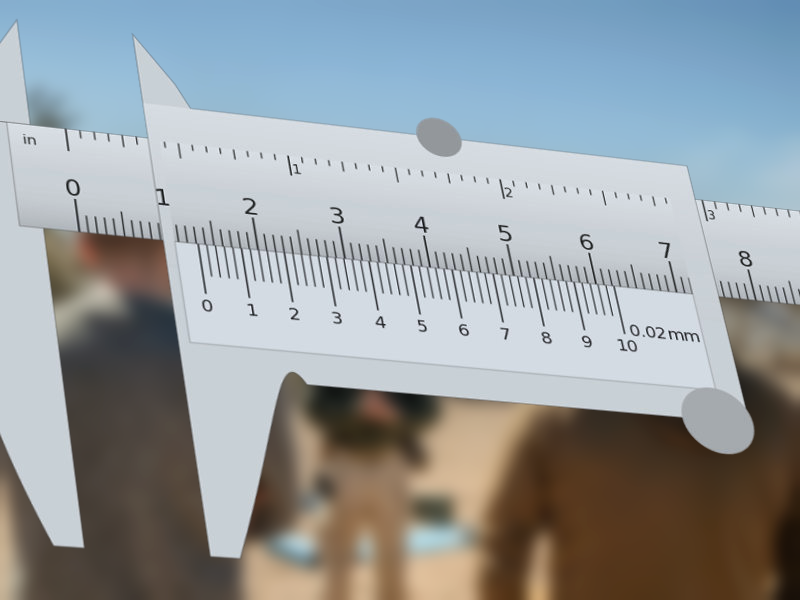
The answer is {"value": 13.2, "unit": "mm"}
